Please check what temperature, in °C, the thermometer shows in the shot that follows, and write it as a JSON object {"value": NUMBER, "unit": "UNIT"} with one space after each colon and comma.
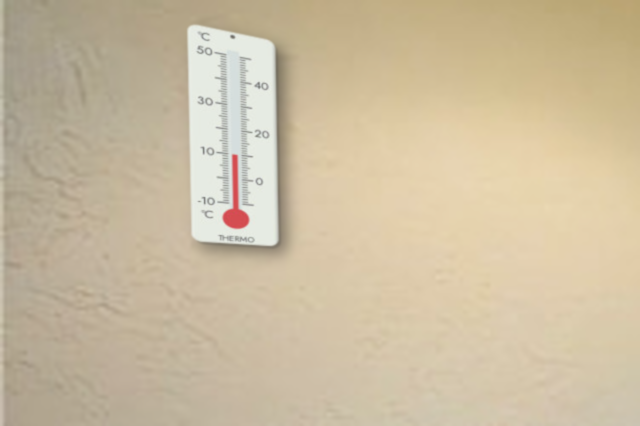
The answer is {"value": 10, "unit": "°C"}
